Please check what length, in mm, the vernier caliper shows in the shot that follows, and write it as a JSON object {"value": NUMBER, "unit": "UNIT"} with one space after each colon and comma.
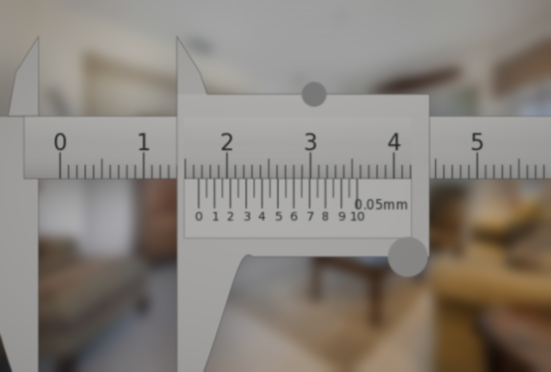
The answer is {"value": 16.6, "unit": "mm"}
